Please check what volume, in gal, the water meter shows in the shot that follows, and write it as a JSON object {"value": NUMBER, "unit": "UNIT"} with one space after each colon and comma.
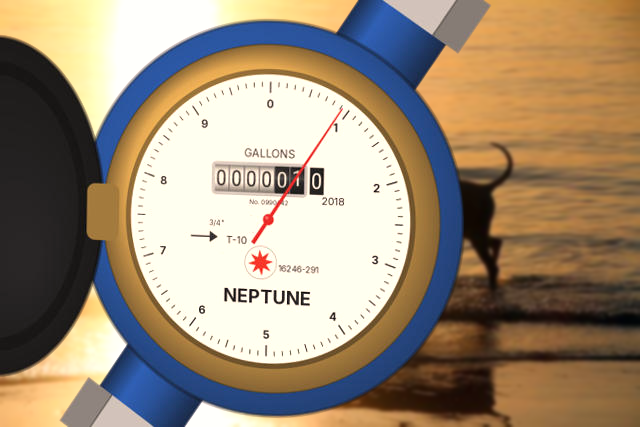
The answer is {"value": 10.9, "unit": "gal"}
